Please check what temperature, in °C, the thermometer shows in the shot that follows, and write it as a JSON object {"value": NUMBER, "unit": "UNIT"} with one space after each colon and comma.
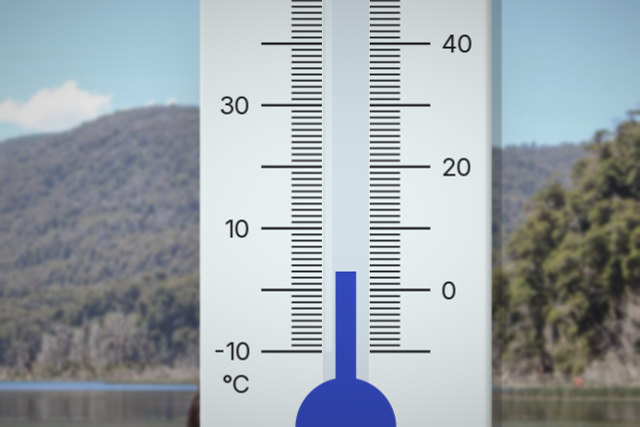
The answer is {"value": 3, "unit": "°C"}
